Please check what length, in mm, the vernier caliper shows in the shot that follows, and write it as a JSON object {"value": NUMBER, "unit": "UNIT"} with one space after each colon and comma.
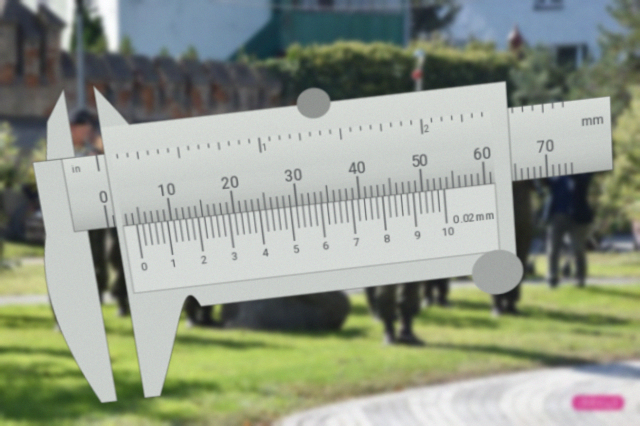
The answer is {"value": 4.5, "unit": "mm"}
